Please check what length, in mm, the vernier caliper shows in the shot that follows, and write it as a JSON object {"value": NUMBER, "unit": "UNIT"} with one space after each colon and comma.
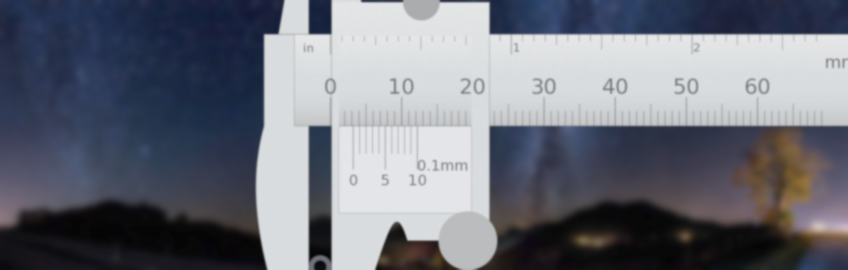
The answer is {"value": 3.2, "unit": "mm"}
